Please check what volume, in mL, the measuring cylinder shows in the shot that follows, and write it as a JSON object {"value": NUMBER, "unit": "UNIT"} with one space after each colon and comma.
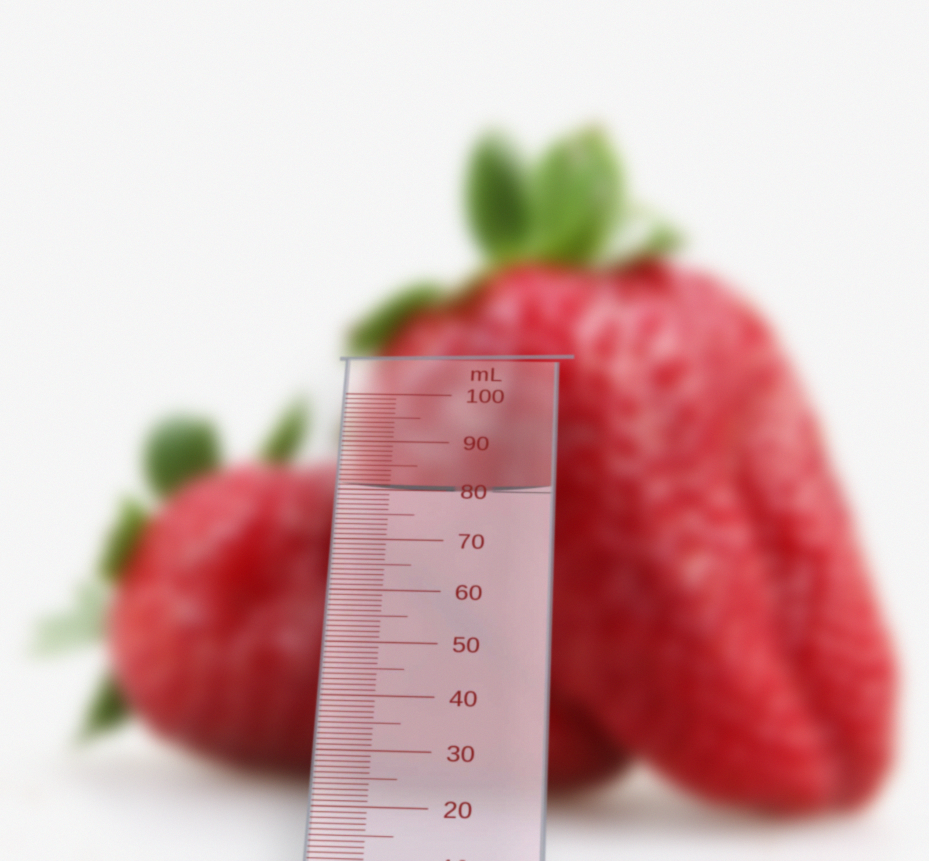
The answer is {"value": 80, "unit": "mL"}
